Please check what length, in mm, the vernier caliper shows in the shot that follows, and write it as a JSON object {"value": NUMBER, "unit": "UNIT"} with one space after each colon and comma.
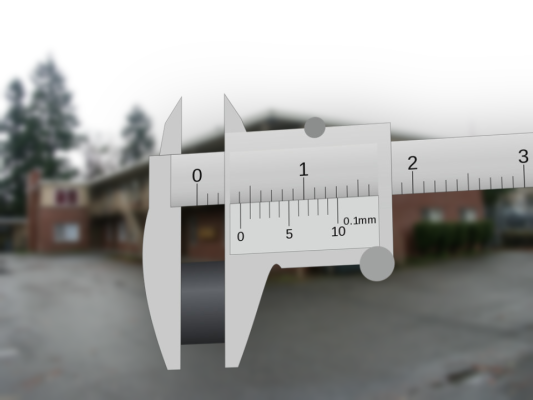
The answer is {"value": 4.1, "unit": "mm"}
